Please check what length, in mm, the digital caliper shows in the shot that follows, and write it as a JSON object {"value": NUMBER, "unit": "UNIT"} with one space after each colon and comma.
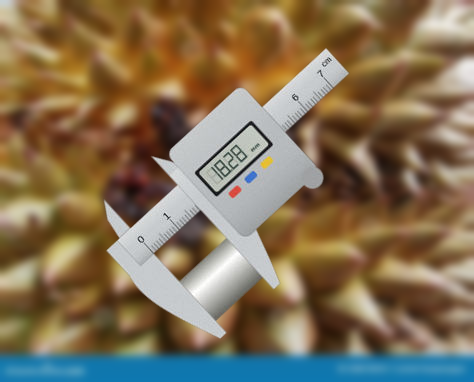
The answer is {"value": 18.28, "unit": "mm"}
